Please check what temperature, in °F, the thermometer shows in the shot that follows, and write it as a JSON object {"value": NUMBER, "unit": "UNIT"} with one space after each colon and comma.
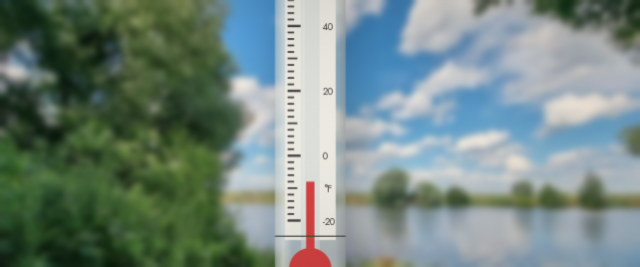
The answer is {"value": -8, "unit": "°F"}
